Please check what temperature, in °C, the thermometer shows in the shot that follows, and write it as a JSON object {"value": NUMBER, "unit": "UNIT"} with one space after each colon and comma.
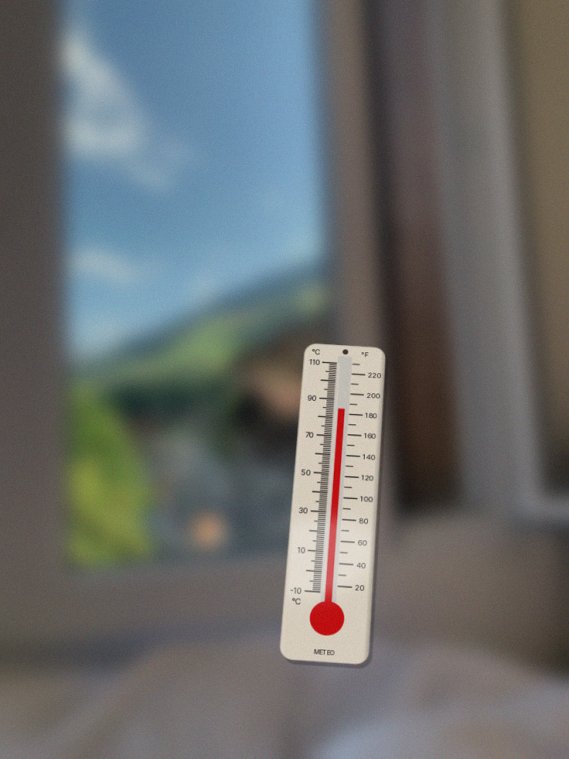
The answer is {"value": 85, "unit": "°C"}
